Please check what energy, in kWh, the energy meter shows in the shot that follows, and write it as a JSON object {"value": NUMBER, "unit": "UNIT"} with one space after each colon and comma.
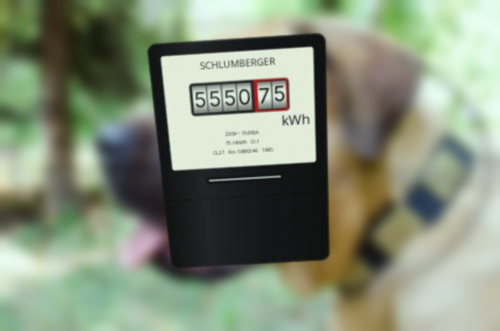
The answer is {"value": 5550.75, "unit": "kWh"}
